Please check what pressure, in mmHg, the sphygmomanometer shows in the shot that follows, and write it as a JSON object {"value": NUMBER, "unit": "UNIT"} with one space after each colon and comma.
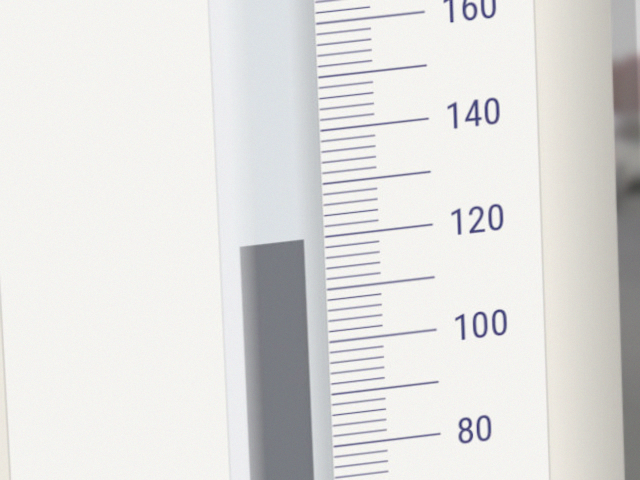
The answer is {"value": 120, "unit": "mmHg"}
